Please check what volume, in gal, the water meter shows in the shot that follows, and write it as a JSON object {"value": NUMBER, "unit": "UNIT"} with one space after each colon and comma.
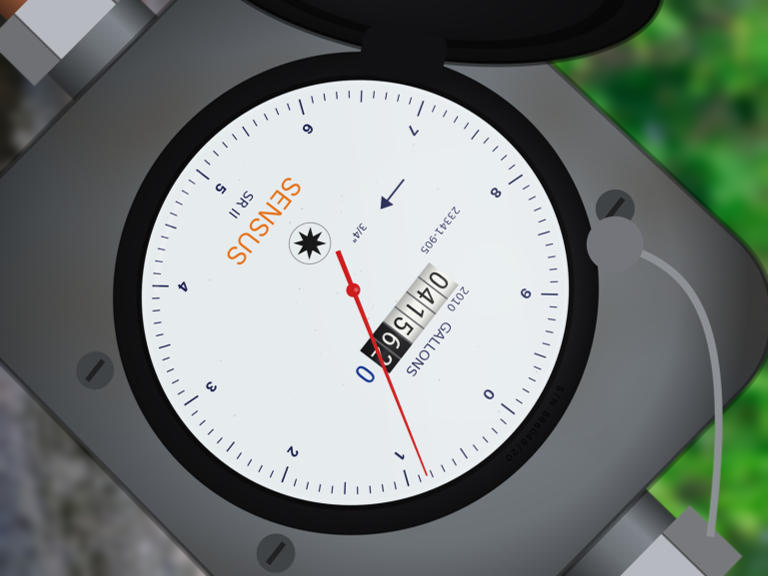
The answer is {"value": 415620.8, "unit": "gal"}
